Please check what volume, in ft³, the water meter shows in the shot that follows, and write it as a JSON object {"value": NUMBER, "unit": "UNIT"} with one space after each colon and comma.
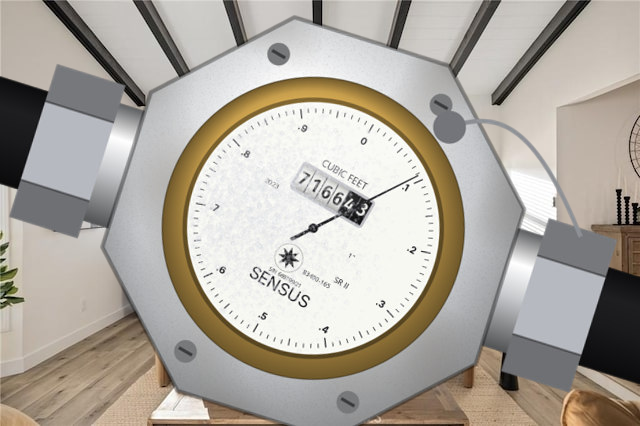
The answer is {"value": 716643.09, "unit": "ft³"}
